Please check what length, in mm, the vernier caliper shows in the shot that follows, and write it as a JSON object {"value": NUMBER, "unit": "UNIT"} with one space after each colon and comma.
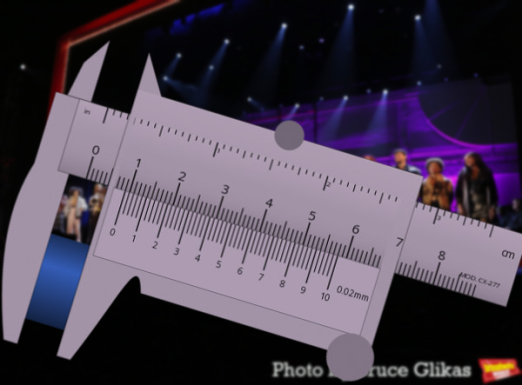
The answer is {"value": 9.0, "unit": "mm"}
